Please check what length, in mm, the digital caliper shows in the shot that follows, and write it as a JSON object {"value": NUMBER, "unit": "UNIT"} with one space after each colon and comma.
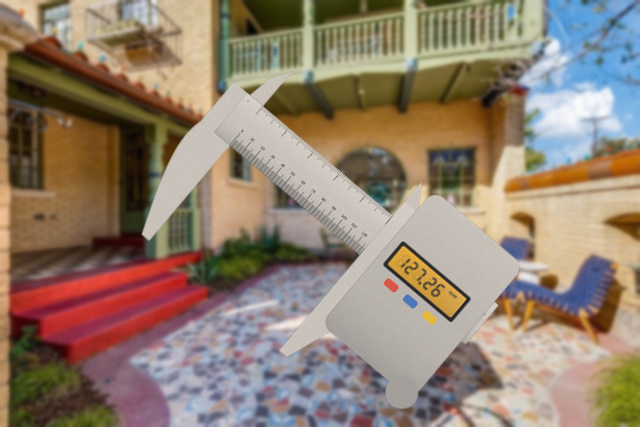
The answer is {"value": 127.26, "unit": "mm"}
